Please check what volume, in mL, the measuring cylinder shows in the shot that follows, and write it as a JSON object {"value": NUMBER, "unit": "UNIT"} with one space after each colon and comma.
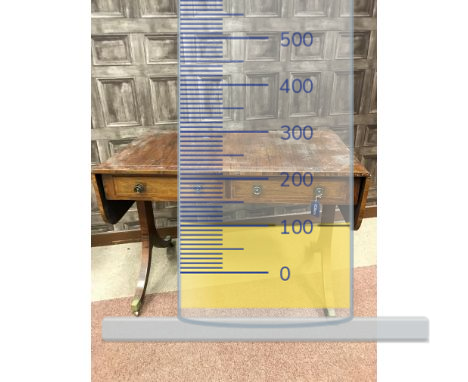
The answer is {"value": 100, "unit": "mL"}
